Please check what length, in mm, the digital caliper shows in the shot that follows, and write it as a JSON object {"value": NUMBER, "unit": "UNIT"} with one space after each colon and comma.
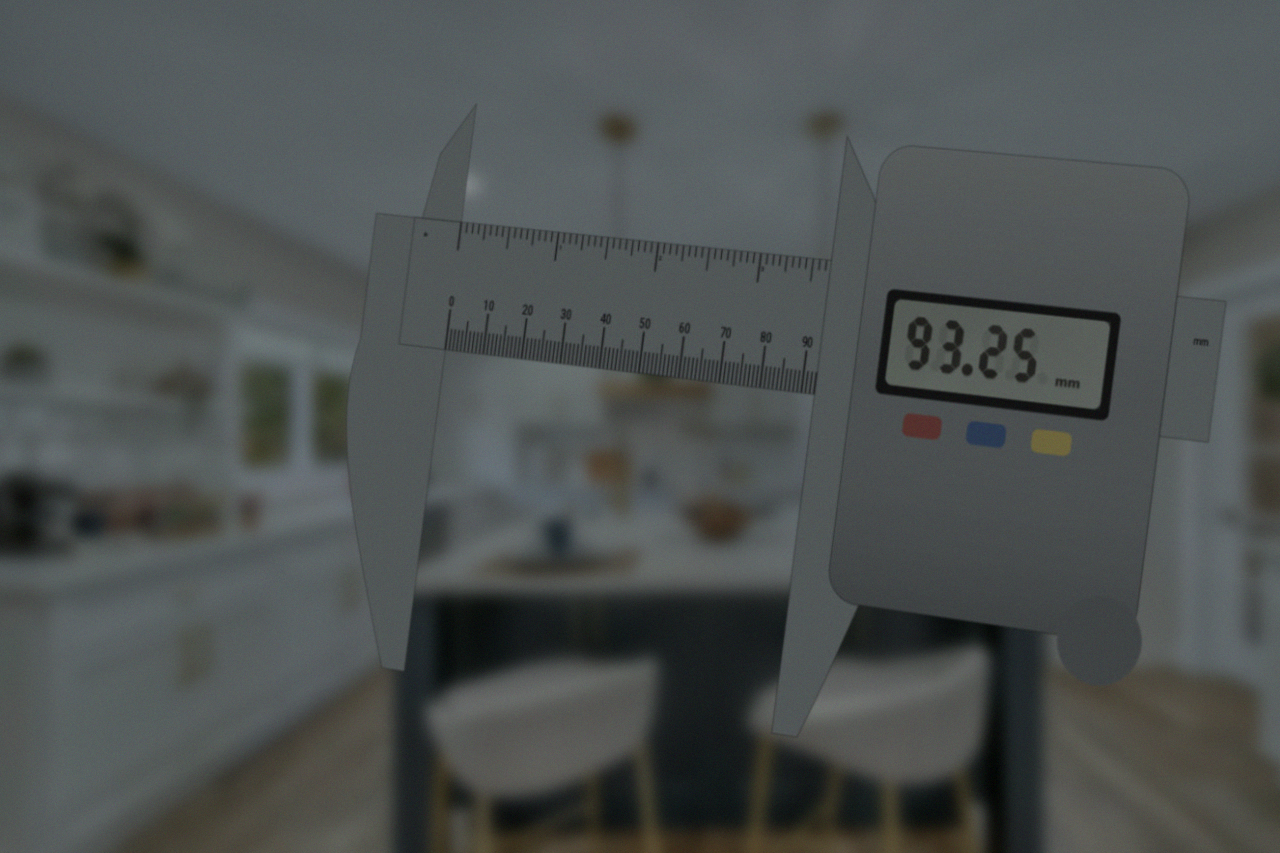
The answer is {"value": 93.25, "unit": "mm"}
